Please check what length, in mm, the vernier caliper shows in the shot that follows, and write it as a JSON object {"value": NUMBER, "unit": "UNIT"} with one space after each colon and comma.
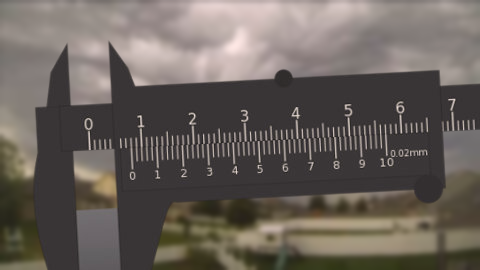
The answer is {"value": 8.0, "unit": "mm"}
